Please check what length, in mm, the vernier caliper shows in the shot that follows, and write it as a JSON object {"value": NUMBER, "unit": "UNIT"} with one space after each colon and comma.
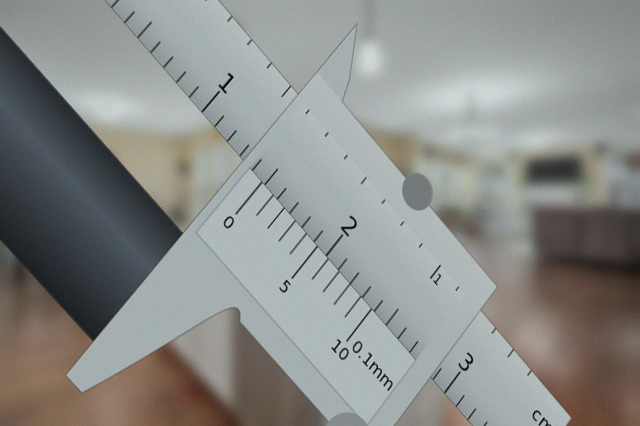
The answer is {"value": 14.8, "unit": "mm"}
